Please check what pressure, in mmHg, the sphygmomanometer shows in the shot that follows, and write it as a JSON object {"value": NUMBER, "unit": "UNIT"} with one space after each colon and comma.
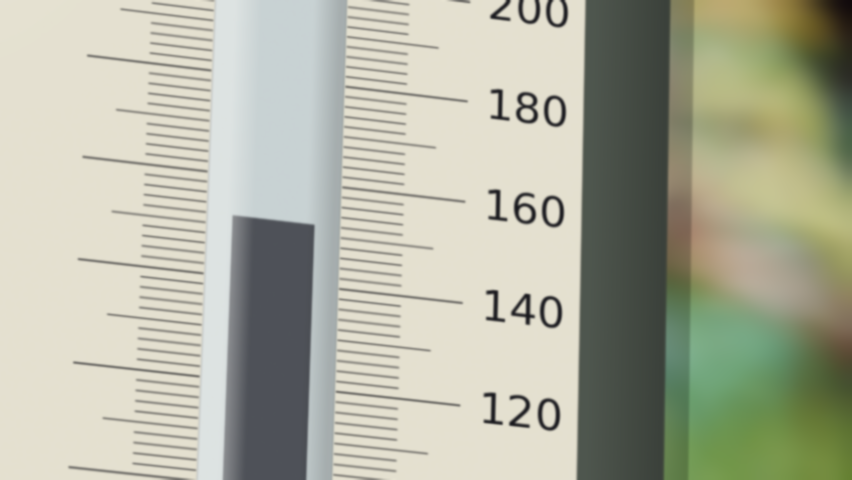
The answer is {"value": 152, "unit": "mmHg"}
